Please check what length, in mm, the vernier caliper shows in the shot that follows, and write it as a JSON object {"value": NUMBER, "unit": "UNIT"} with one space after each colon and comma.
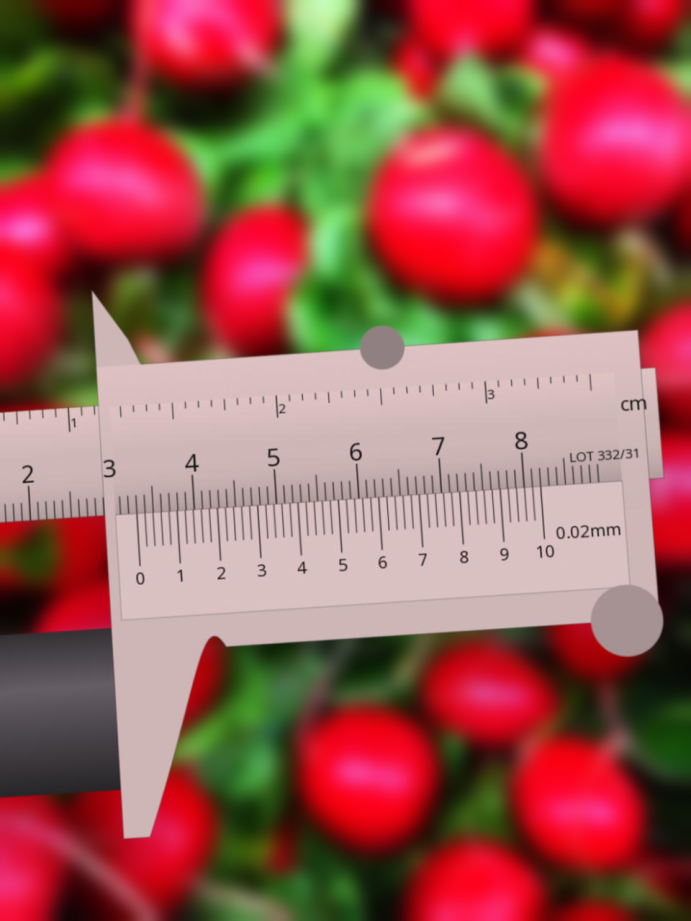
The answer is {"value": 33.0, "unit": "mm"}
